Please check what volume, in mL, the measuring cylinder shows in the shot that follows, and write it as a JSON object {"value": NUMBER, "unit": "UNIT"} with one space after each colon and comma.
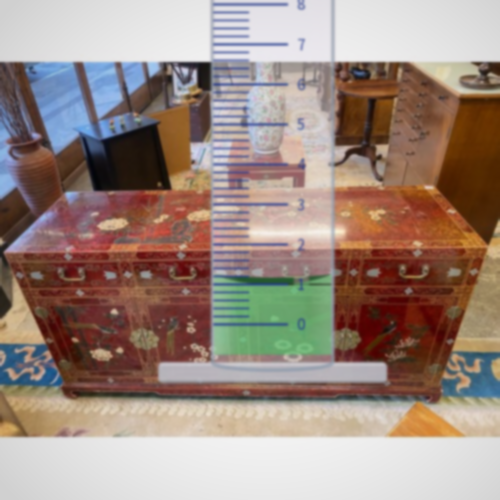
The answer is {"value": 1, "unit": "mL"}
